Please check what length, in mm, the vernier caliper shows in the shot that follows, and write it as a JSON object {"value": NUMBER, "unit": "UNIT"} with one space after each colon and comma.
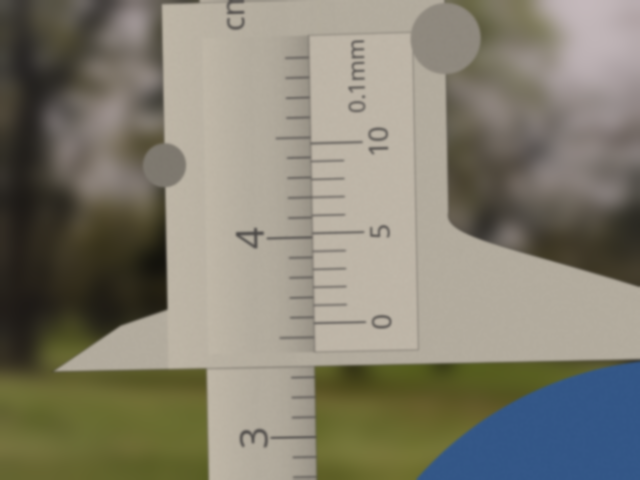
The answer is {"value": 35.7, "unit": "mm"}
